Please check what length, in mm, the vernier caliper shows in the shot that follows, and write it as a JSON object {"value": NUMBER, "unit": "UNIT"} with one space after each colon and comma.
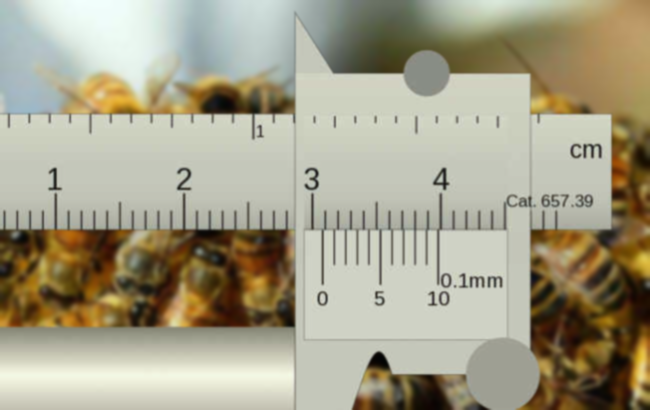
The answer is {"value": 30.8, "unit": "mm"}
